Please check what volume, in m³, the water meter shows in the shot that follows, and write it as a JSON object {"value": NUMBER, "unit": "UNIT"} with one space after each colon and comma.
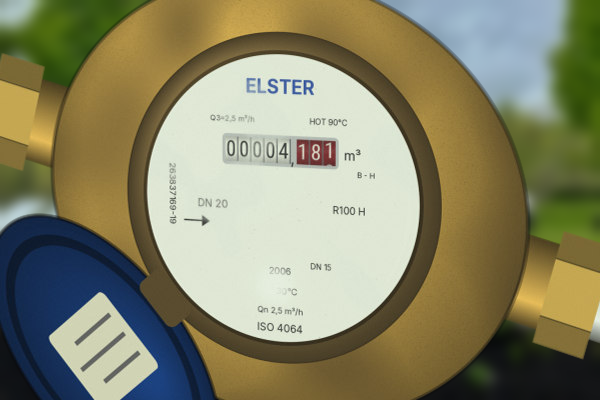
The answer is {"value": 4.181, "unit": "m³"}
